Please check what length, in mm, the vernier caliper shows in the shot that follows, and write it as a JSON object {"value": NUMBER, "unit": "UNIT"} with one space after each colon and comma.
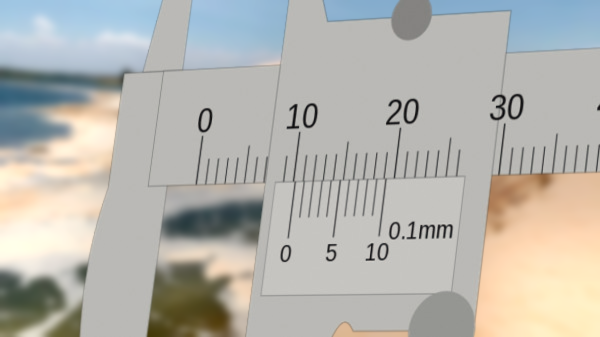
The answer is {"value": 10.2, "unit": "mm"}
